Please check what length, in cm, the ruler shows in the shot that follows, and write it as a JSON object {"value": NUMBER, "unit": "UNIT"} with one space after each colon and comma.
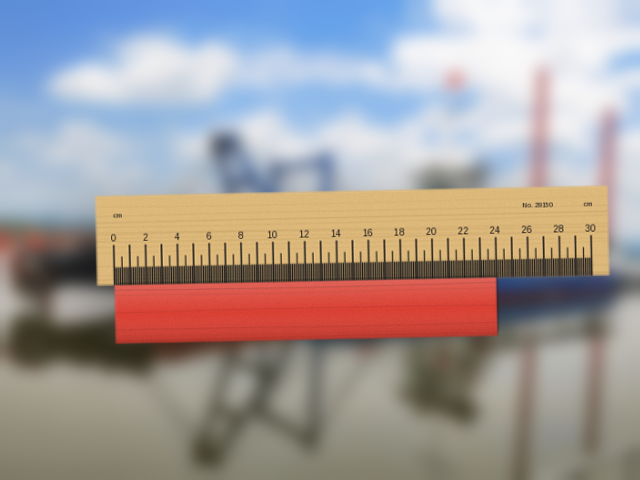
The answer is {"value": 24, "unit": "cm"}
